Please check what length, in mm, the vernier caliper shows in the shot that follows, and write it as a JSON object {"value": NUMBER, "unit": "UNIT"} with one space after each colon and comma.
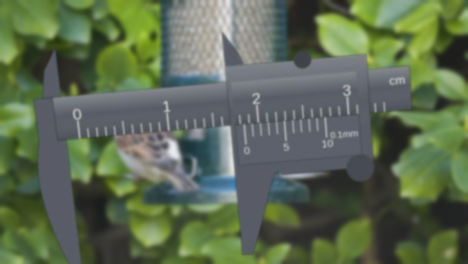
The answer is {"value": 18.4, "unit": "mm"}
